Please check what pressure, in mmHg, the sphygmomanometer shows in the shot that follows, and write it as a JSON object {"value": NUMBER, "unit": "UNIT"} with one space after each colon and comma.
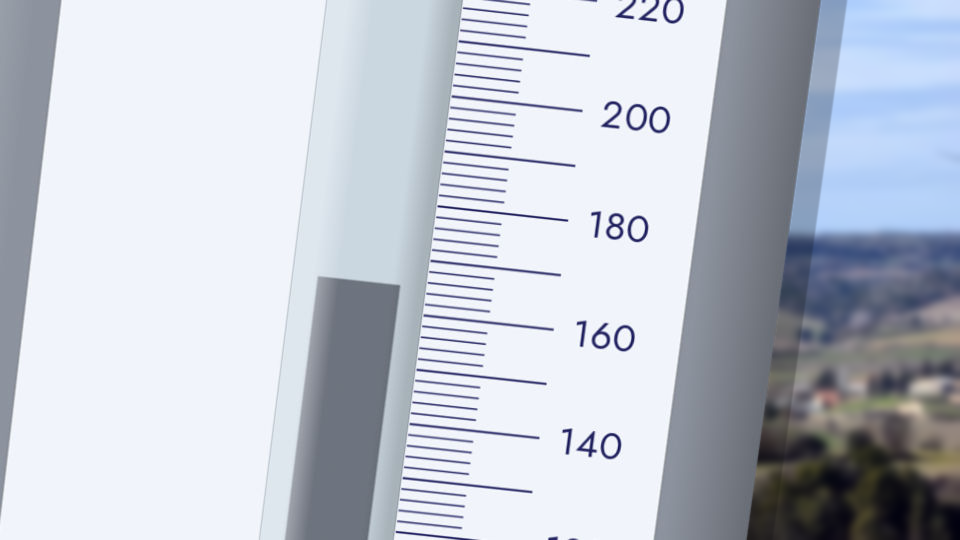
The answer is {"value": 165, "unit": "mmHg"}
